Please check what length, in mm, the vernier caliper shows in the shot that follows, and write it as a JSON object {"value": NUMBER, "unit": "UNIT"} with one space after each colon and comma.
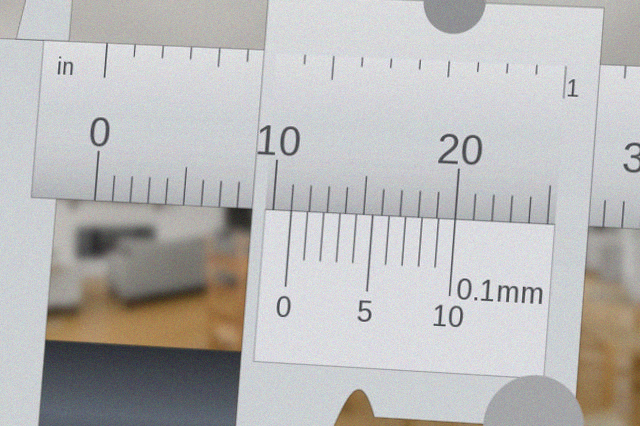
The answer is {"value": 11.0, "unit": "mm"}
